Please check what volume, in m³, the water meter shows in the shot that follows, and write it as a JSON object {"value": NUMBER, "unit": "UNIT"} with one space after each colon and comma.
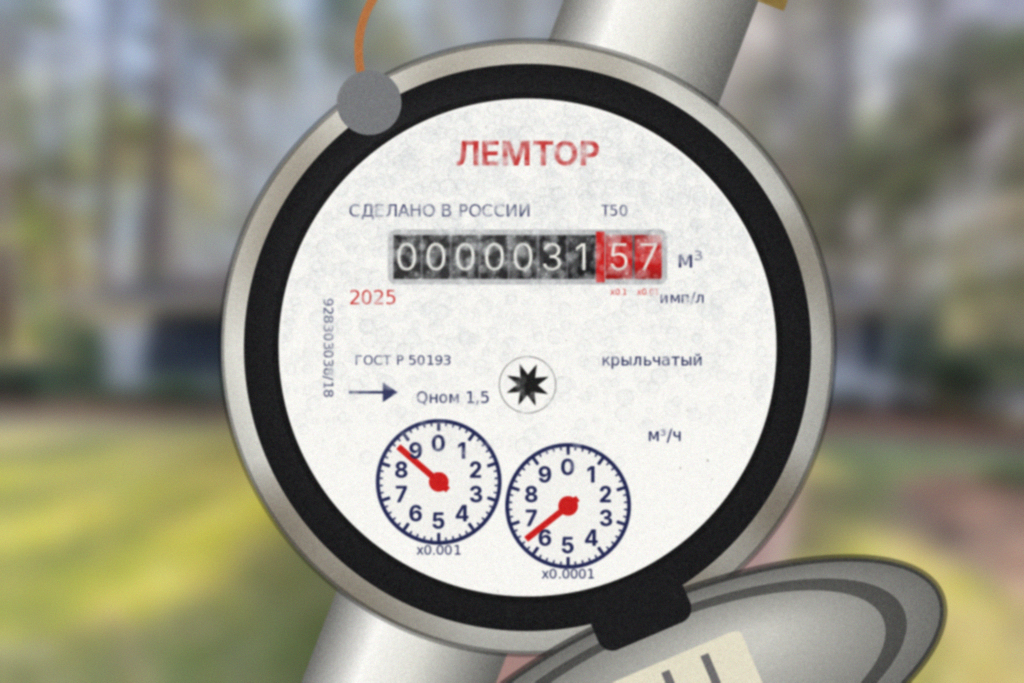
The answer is {"value": 31.5786, "unit": "m³"}
